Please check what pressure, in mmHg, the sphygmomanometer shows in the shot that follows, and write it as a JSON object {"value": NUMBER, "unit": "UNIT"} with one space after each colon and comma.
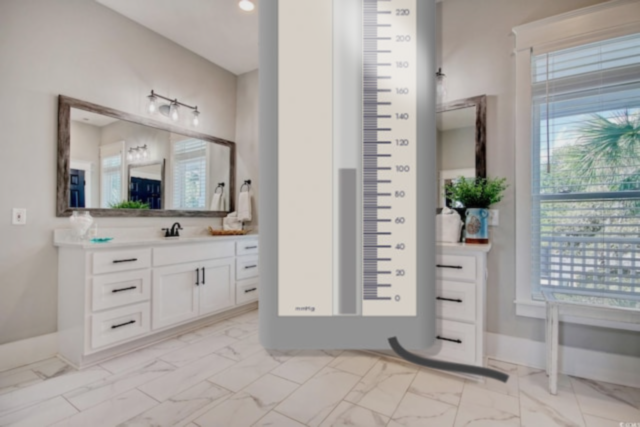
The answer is {"value": 100, "unit": "mmHg"}
